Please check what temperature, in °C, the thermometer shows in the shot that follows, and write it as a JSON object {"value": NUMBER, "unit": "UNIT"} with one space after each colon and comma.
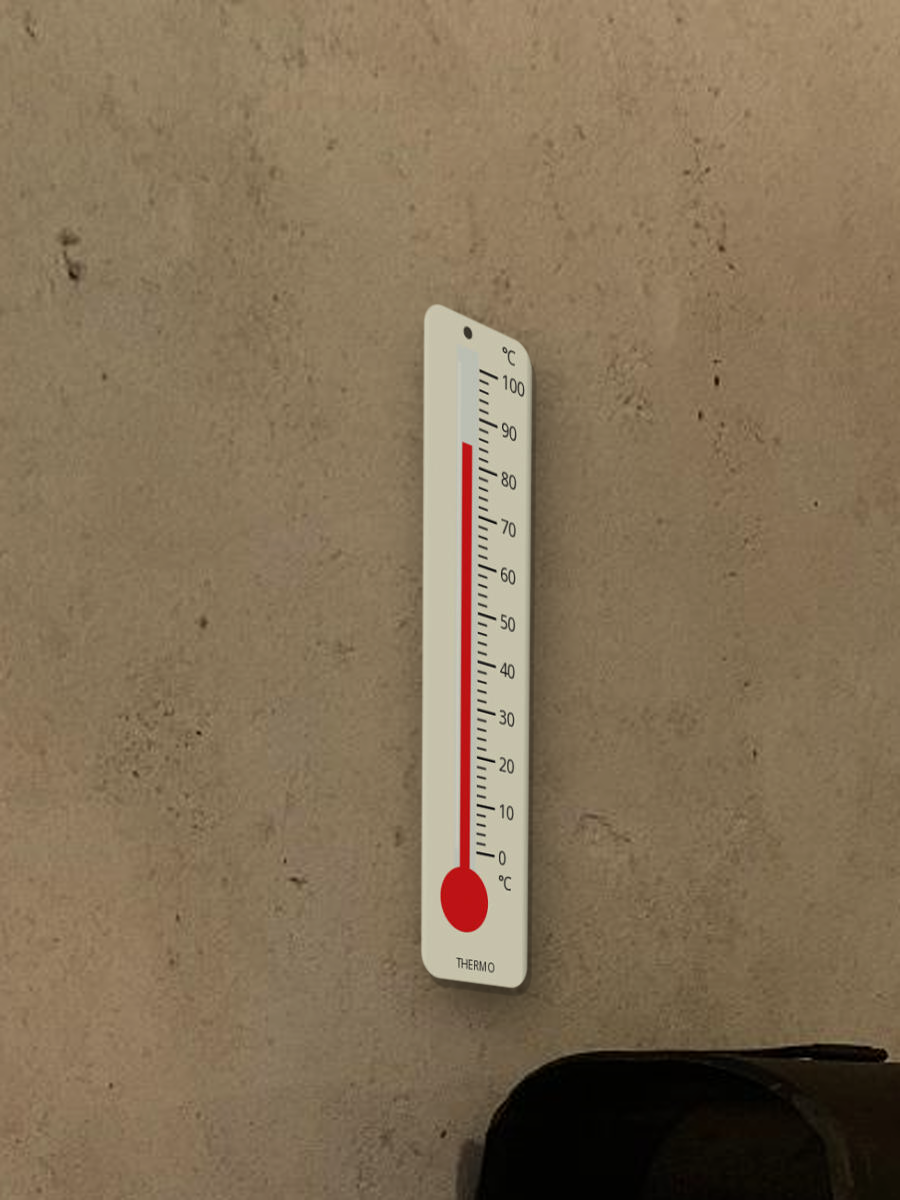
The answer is {"value": 84, "unit": "°C"}
